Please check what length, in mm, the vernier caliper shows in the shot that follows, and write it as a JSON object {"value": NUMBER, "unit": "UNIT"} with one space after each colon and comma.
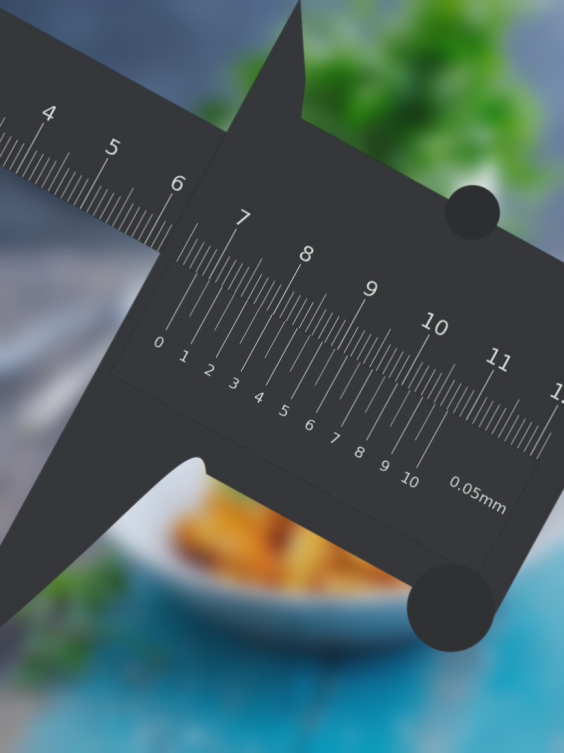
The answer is {"value": 68.2, "unit": "mm"}
